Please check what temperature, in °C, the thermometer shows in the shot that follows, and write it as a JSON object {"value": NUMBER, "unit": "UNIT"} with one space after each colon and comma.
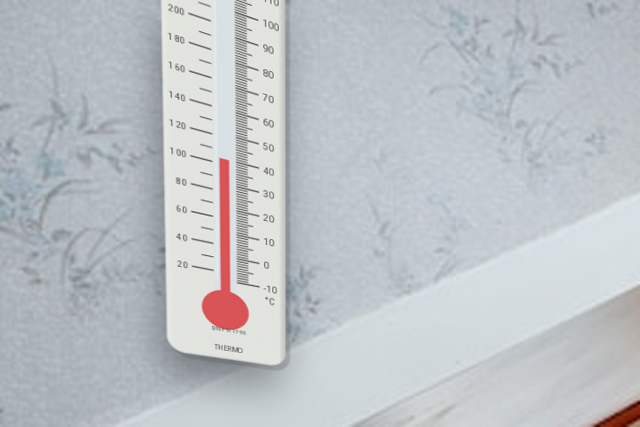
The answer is {"value": 40, "unit": "°C"}
